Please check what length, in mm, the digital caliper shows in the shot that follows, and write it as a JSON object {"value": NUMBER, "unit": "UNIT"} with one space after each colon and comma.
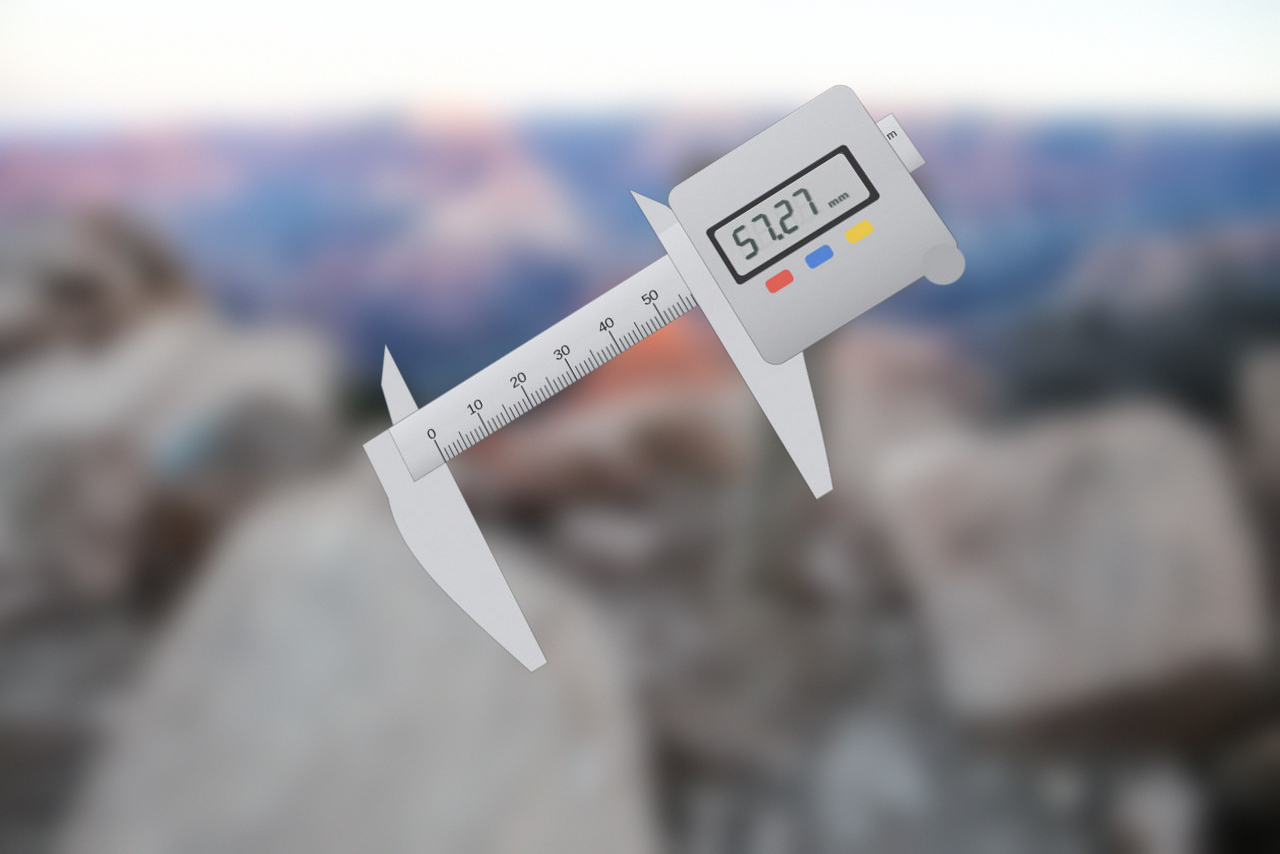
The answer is {"value": 57.27, "unit": "mm"}
